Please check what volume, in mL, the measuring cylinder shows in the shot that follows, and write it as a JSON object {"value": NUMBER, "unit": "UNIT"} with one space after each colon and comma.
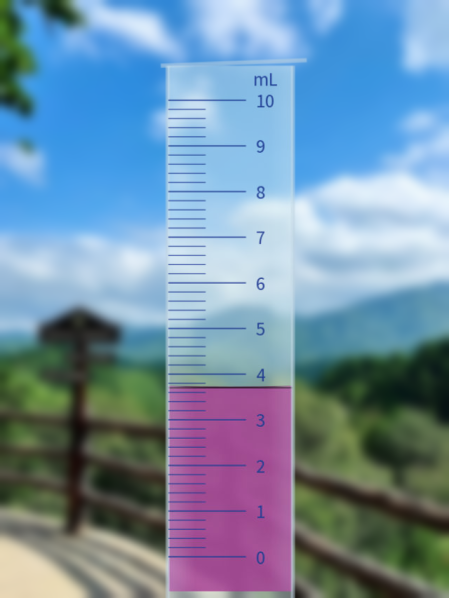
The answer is {"value": 3.7, "unit": "mL"}
